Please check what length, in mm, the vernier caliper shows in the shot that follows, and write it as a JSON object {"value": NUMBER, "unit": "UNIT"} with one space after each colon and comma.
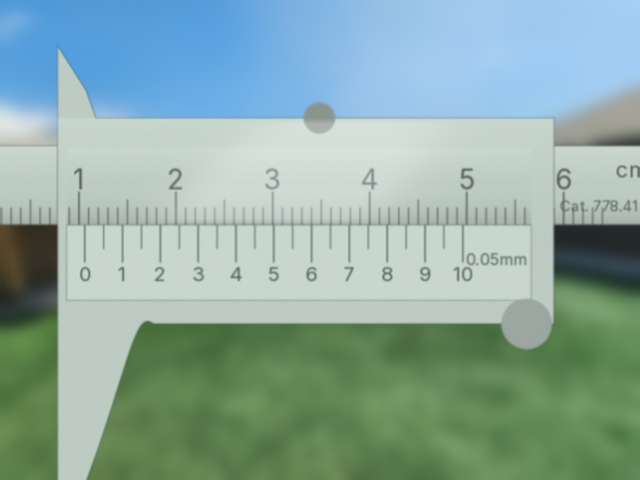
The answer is {"value": 10.6, "unit": "mm"}
